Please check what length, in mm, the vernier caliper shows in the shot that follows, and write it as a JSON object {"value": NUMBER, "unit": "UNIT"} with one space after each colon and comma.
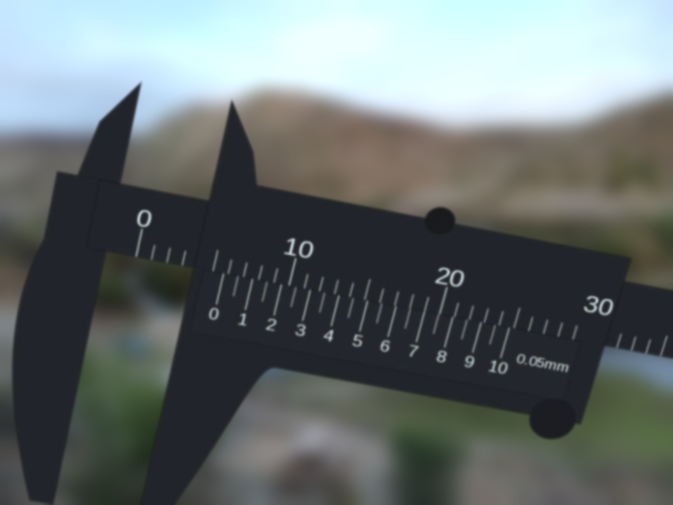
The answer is {"value": 5.7, "unit": "mm"}
